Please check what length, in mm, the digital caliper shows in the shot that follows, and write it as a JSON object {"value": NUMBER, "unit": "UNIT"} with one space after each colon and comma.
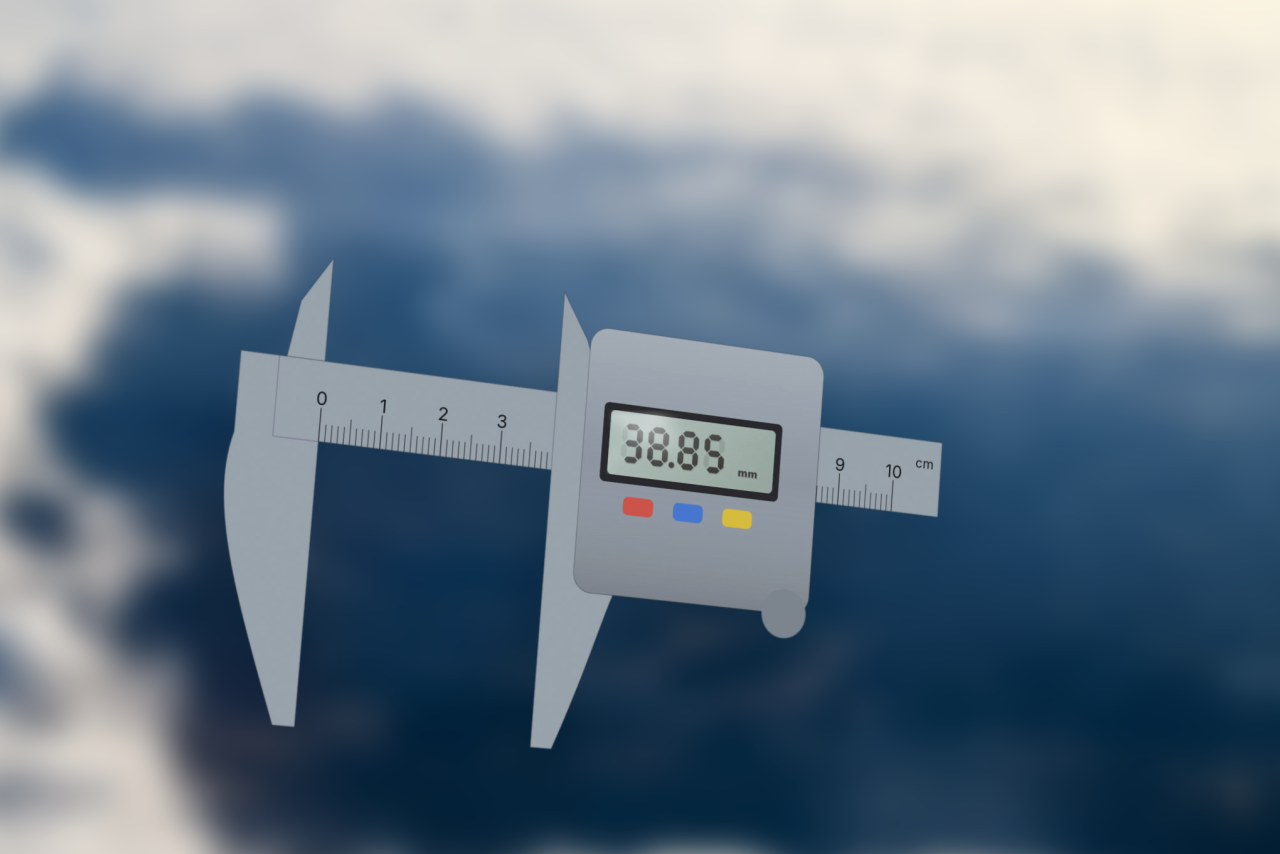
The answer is {"value": 38.85, "unit": "mm"}
